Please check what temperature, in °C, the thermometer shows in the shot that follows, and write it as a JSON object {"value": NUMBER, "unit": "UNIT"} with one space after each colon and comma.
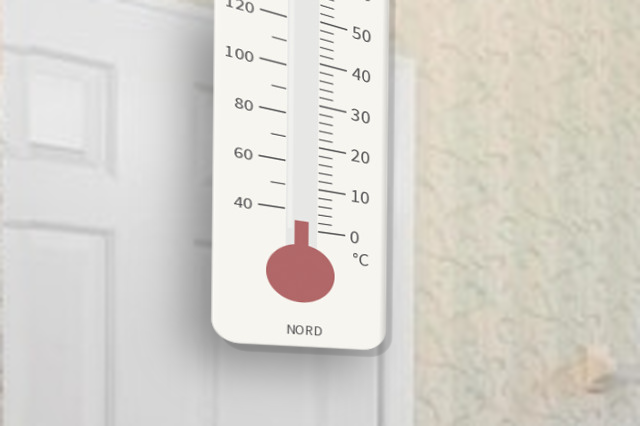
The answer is {"value": 2, "unit": "°C"}
